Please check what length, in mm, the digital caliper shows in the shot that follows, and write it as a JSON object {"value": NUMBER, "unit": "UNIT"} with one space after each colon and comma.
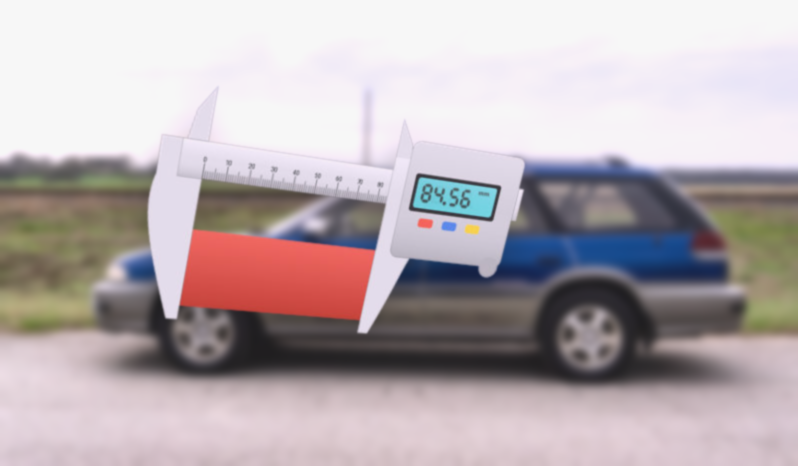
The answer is {"value": 84.56, "unit": "mm"}
